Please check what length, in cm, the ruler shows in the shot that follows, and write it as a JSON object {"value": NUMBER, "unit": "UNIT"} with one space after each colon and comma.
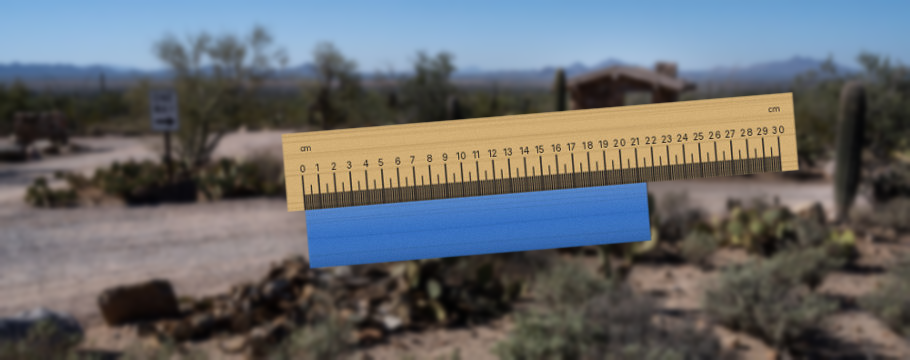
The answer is {"value": 21.5, "unit": "cm"}
